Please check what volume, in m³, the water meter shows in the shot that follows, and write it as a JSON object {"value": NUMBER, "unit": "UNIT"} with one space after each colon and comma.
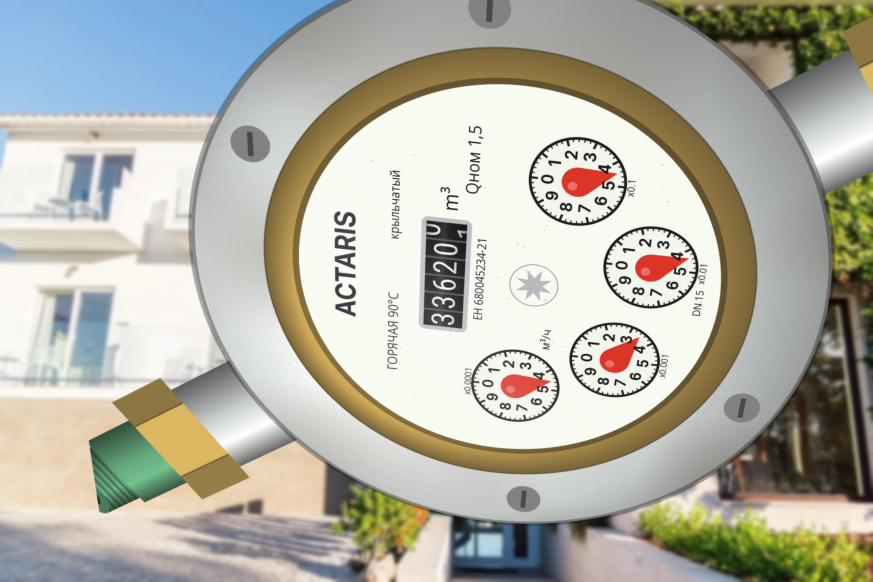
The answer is {"value": 336200.4434, "unit": "m³"}
